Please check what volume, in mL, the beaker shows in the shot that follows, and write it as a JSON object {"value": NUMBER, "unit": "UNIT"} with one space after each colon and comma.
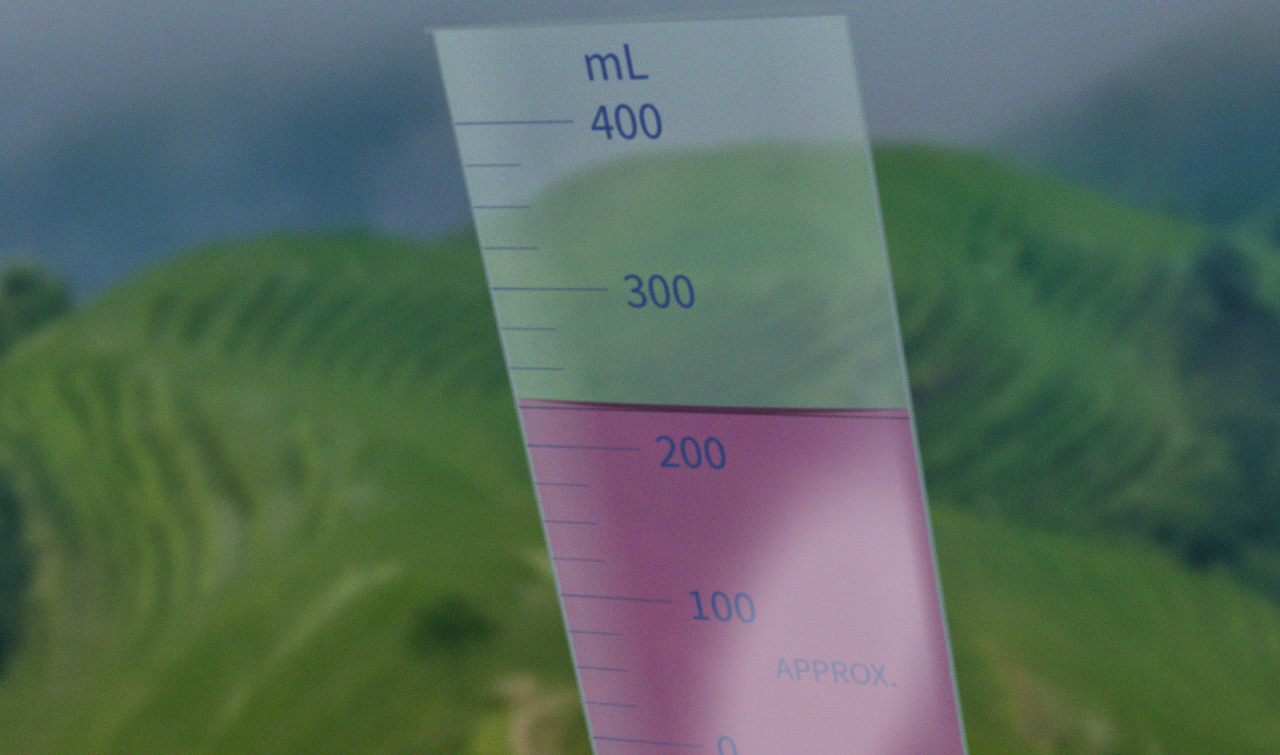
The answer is {"value": 225, "unit": "mL"}
